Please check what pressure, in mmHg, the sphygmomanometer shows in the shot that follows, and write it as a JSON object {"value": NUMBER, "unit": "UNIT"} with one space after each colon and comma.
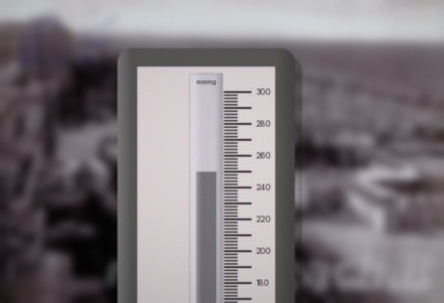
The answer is {"value": 250, "unit": "mmHg"}
